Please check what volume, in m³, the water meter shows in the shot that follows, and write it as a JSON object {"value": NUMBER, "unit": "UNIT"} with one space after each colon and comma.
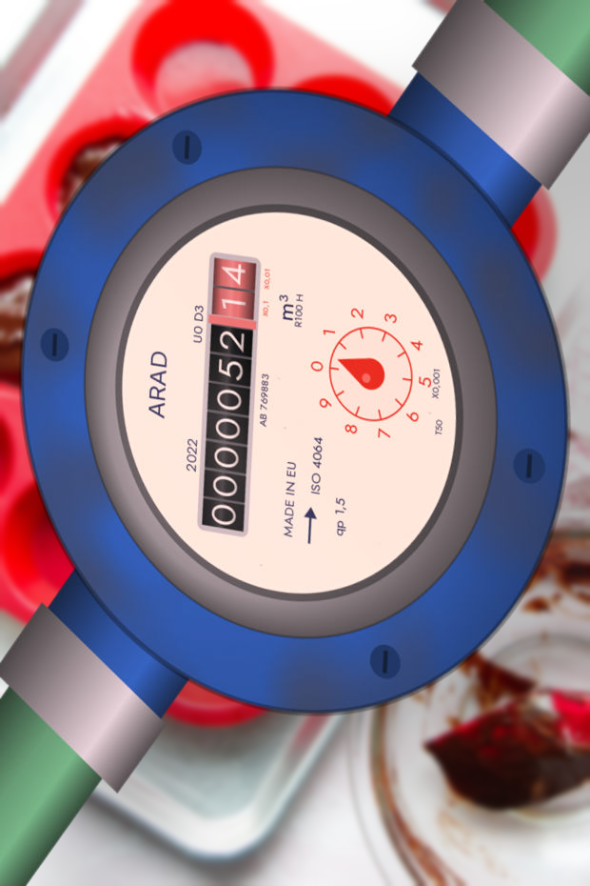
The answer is {"value": 52.140, "unit": "m³"}
